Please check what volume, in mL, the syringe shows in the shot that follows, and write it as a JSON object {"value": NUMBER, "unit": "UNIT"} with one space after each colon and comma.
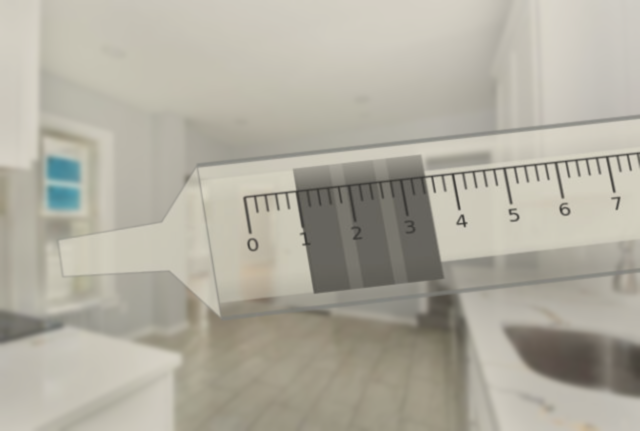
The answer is {"value": 1, "unit": "mL"}
